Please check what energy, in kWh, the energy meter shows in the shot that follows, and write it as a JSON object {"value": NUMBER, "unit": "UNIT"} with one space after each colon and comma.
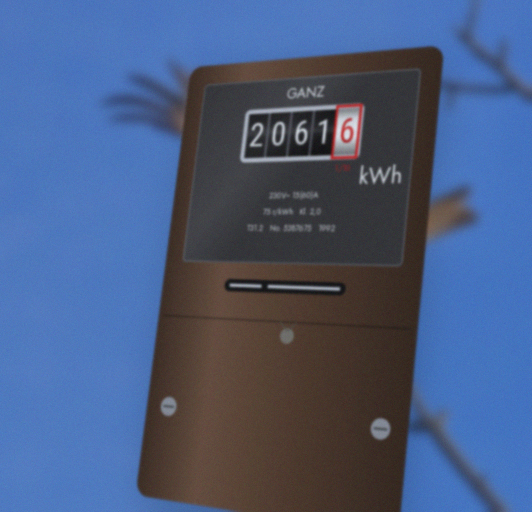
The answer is {"value": 2061.6, "unit": "kWh"}
